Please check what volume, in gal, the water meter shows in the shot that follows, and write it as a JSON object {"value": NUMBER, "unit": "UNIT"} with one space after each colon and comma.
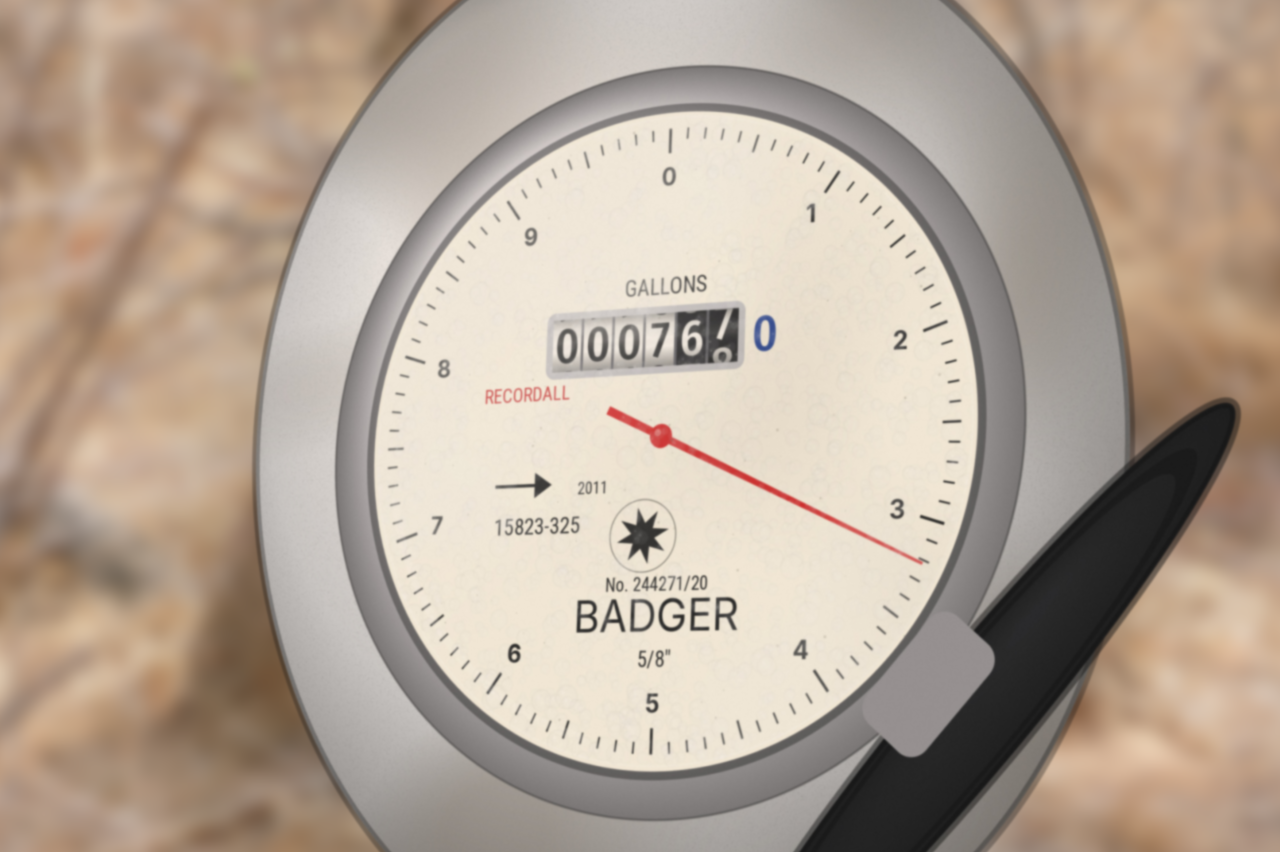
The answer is {"value": 7673.2, "unit": "gal"}
